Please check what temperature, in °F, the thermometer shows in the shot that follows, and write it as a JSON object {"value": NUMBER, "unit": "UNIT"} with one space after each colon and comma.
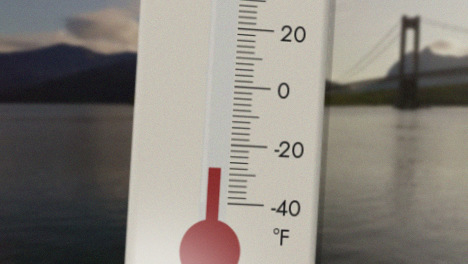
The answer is {"value": -28, "unit": "°F"}
